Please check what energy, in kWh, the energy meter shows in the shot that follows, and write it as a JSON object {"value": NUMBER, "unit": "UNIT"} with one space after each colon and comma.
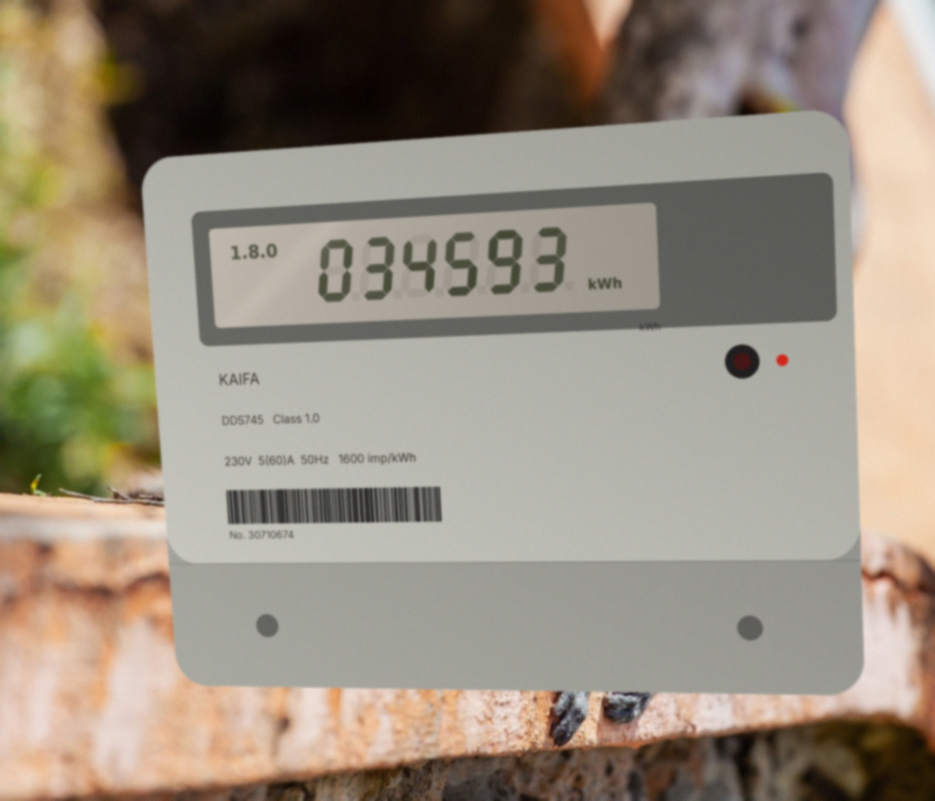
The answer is {"value": 34593, "unit": "kWh"}
